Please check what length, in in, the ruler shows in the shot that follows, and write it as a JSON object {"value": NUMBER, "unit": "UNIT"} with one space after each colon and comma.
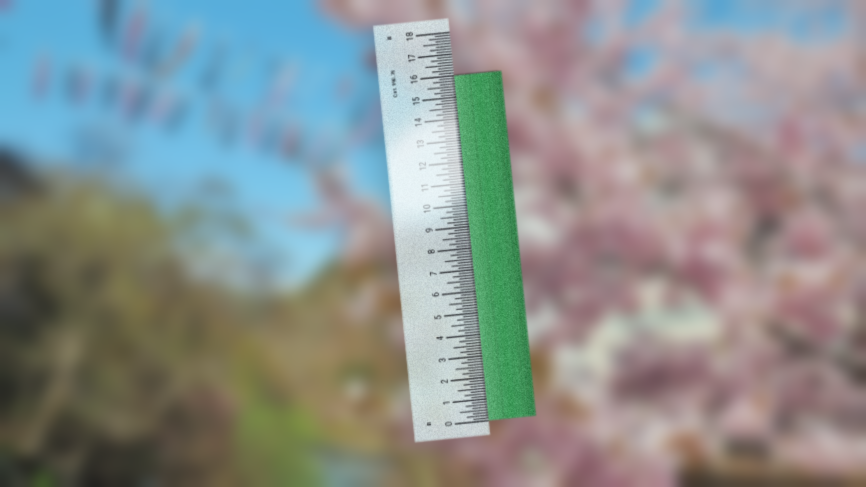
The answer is {"value": 16, "unit": "in"}
